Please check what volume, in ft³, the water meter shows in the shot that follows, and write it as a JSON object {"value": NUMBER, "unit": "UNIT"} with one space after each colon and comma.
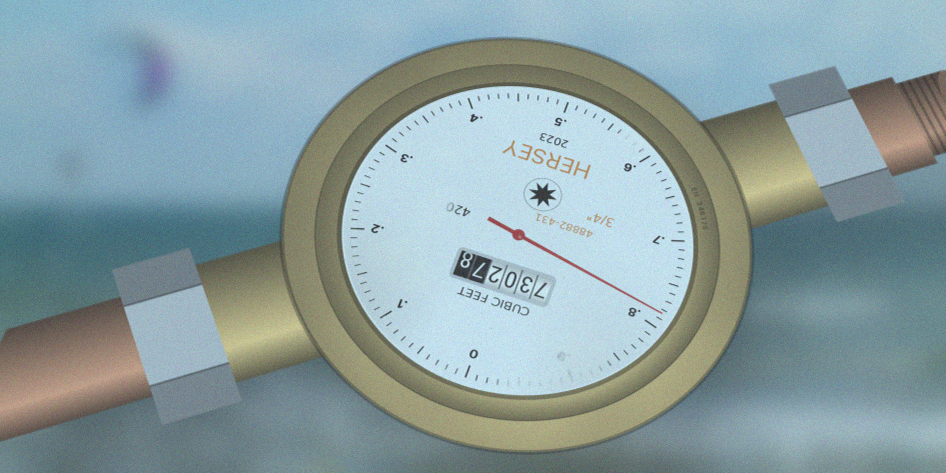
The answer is {"value": 730277.78, "unit": "ft³"}
